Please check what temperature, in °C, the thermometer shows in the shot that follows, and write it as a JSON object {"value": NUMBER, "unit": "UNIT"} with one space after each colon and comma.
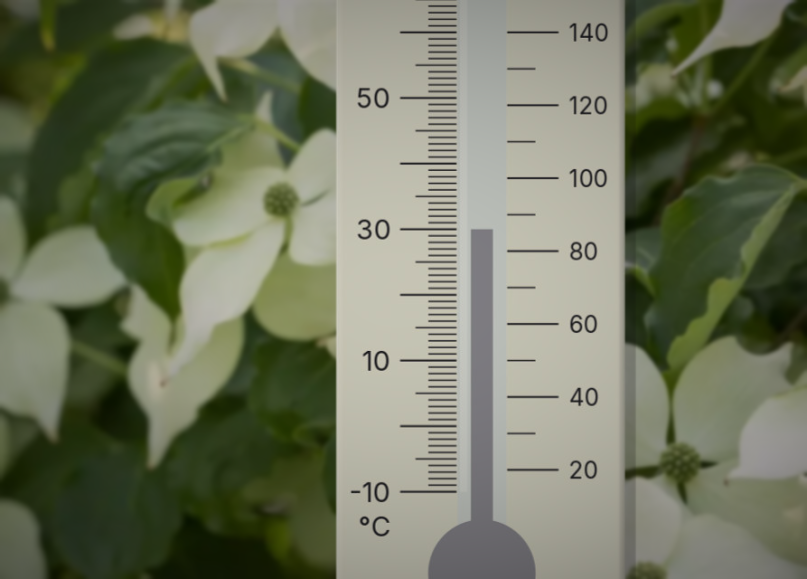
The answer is {"value": 30, "unit": "°C"}
